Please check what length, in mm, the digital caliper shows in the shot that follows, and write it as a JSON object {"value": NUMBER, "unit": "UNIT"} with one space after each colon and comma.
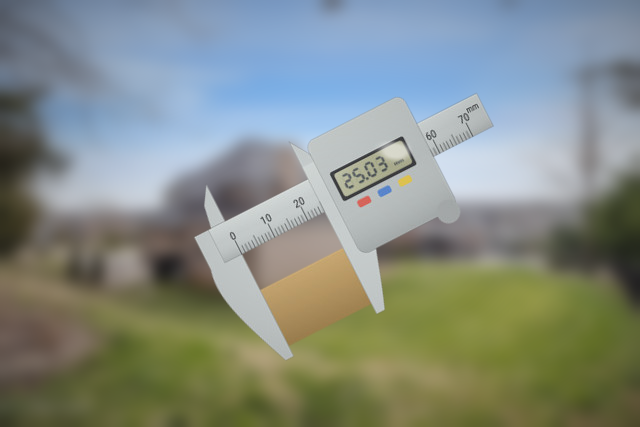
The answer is {"value": 25.03, "unit": "mm"}
